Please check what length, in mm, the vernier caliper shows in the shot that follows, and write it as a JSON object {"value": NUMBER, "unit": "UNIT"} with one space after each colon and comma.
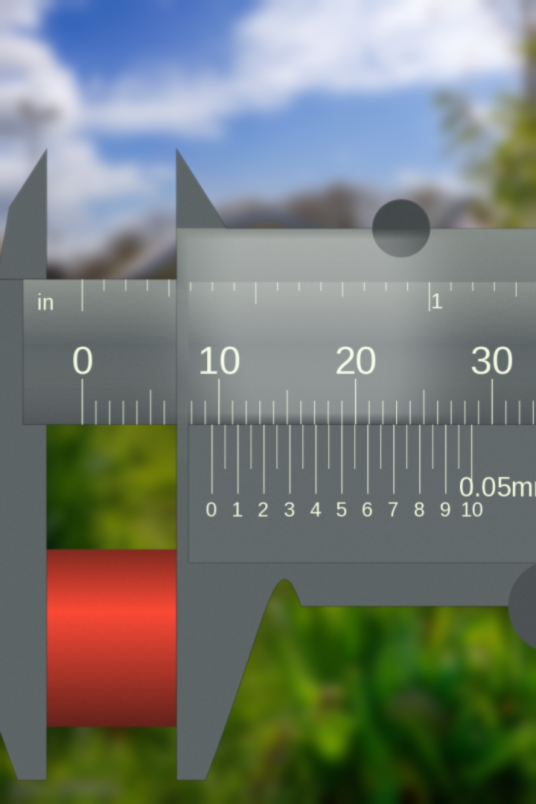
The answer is {"value": 9.5, "unit": "mm"}
